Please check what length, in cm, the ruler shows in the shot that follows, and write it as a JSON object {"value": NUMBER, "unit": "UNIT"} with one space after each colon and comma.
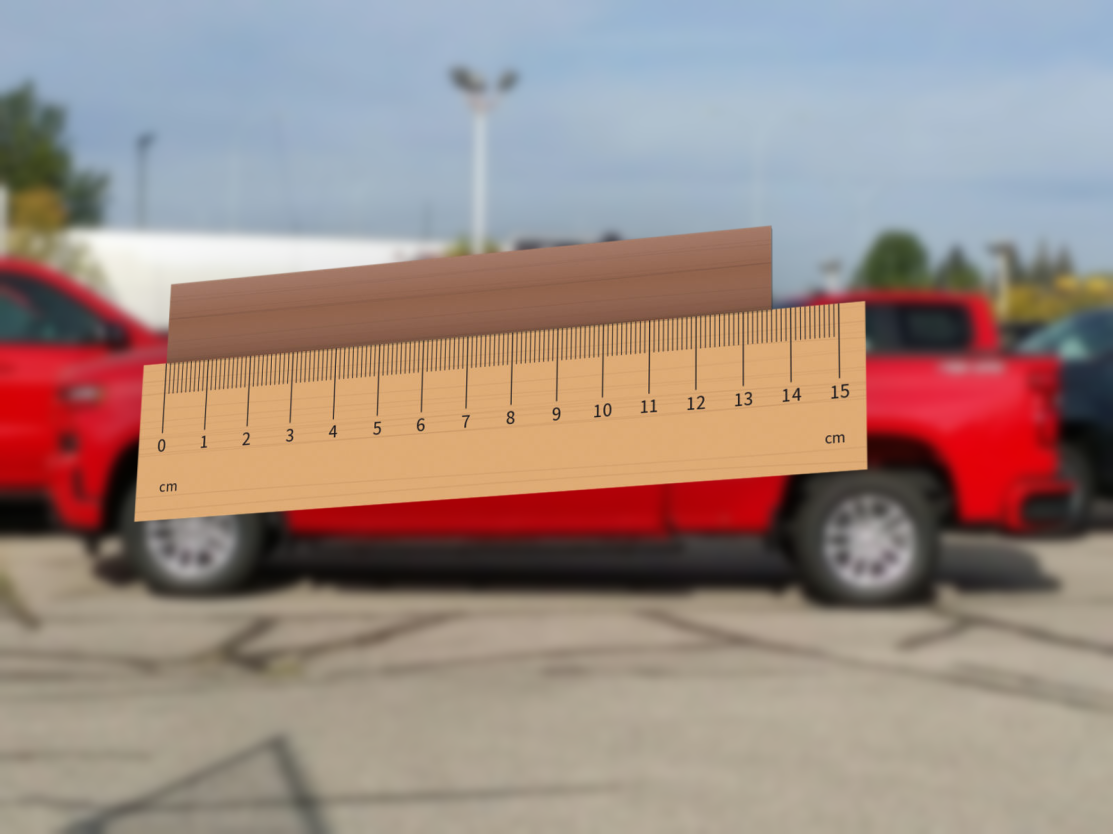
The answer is {"value": 13.6, "unit": "cm"}
